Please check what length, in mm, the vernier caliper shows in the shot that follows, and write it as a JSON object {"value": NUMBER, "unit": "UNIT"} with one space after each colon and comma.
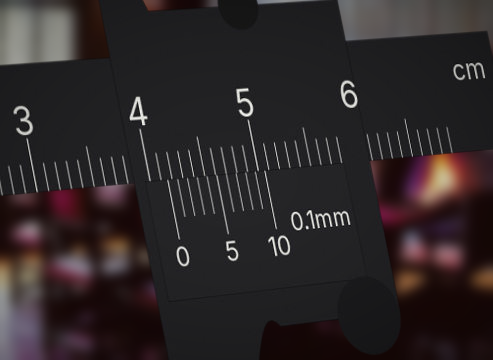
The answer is {"value": 41.6, "unit": "mm"}
